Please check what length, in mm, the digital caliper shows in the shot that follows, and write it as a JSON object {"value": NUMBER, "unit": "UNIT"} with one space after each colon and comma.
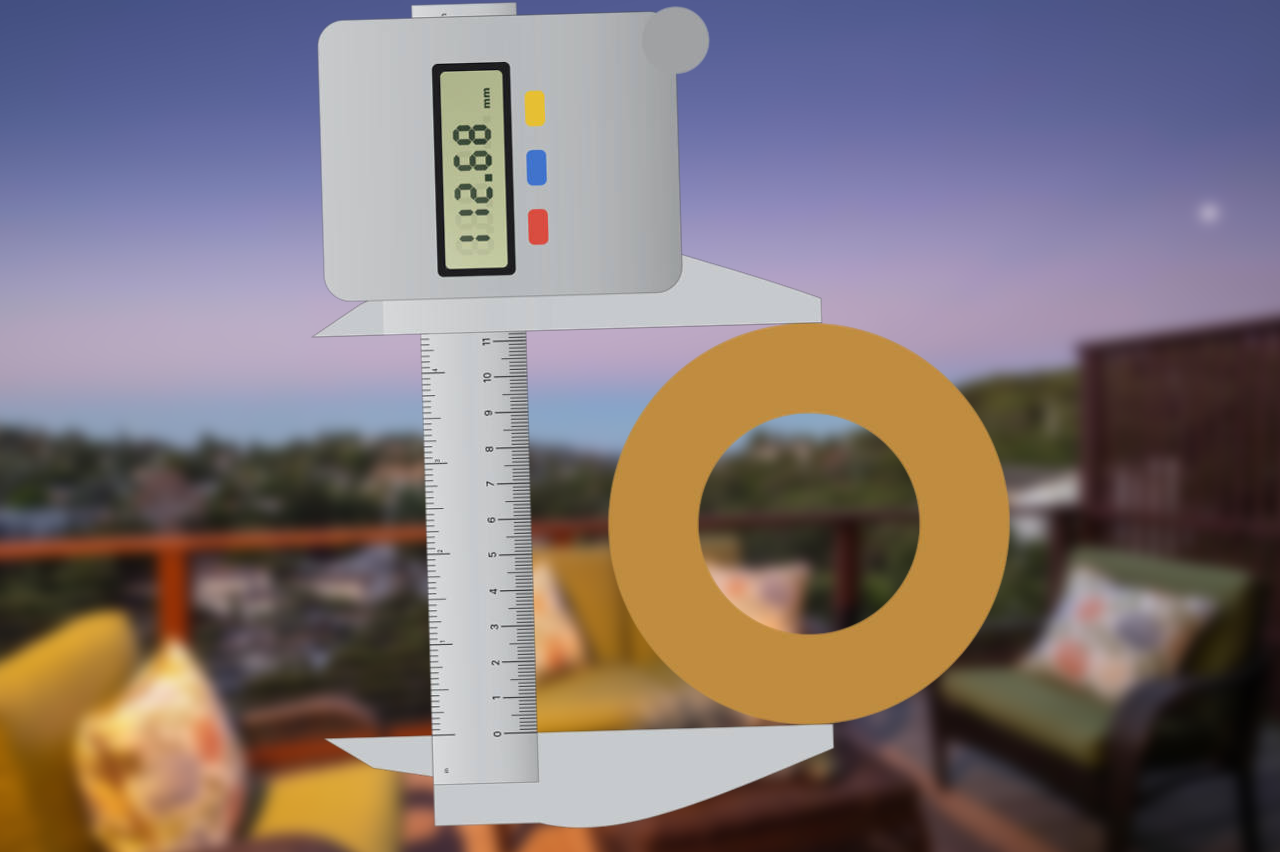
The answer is {"value": 112.68, "unit": "mm"}
